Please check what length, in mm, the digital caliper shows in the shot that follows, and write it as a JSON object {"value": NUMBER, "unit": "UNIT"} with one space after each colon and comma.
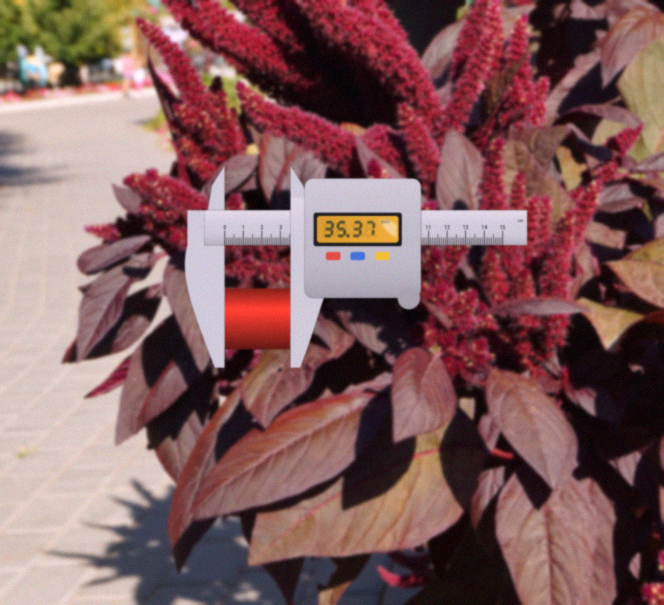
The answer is {"value": 35.37, "unit": "mm"}
